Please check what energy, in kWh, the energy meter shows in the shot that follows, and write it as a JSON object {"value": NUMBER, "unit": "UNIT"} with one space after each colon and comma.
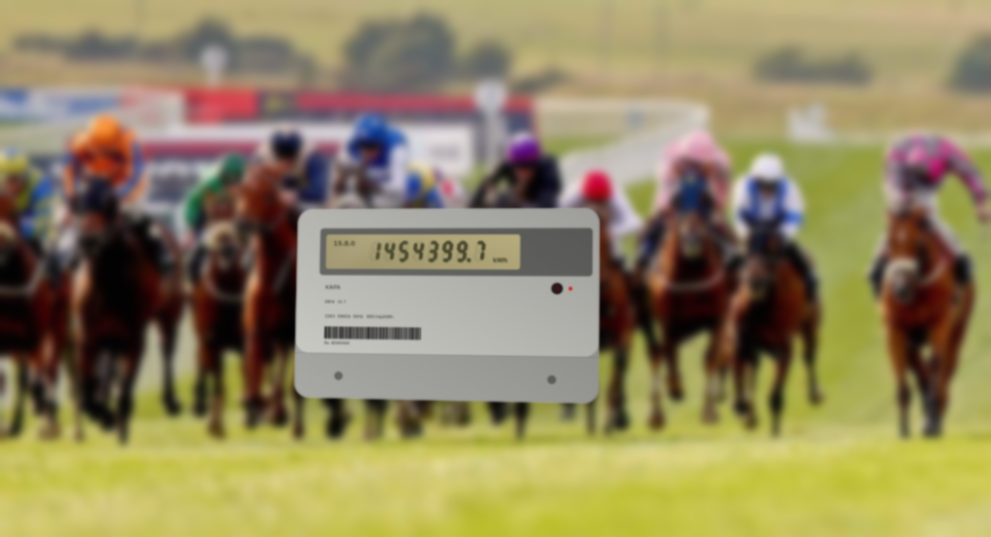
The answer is {"value": 1454399.7, "unit": "kWh"}
